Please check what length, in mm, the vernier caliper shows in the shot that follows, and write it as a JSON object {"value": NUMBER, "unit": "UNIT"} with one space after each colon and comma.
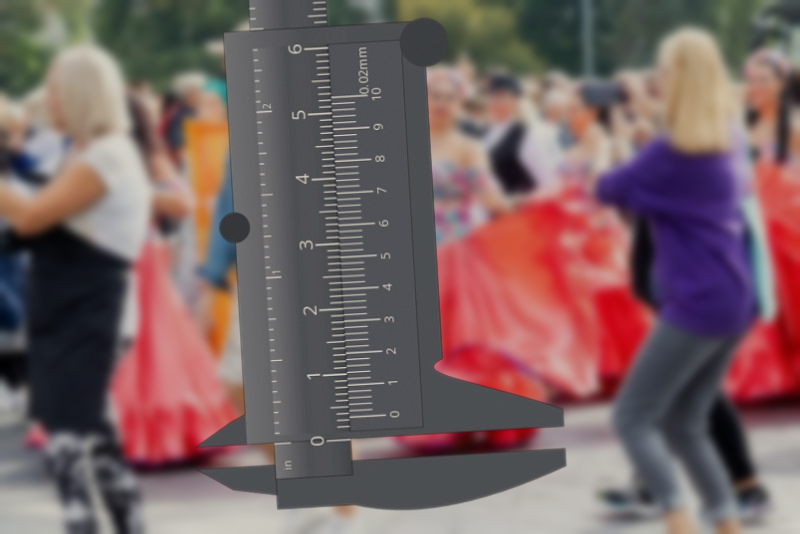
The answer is {"value": 3.4, "unit": "mm"}
